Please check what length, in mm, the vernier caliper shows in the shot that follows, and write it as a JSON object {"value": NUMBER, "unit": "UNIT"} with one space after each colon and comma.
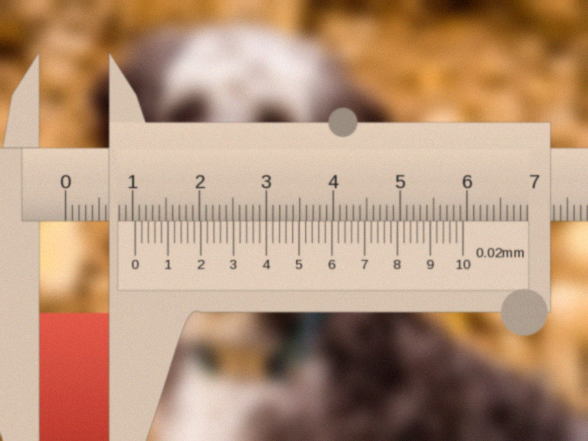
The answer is {"value": 10.4, "unit": "mm"}
